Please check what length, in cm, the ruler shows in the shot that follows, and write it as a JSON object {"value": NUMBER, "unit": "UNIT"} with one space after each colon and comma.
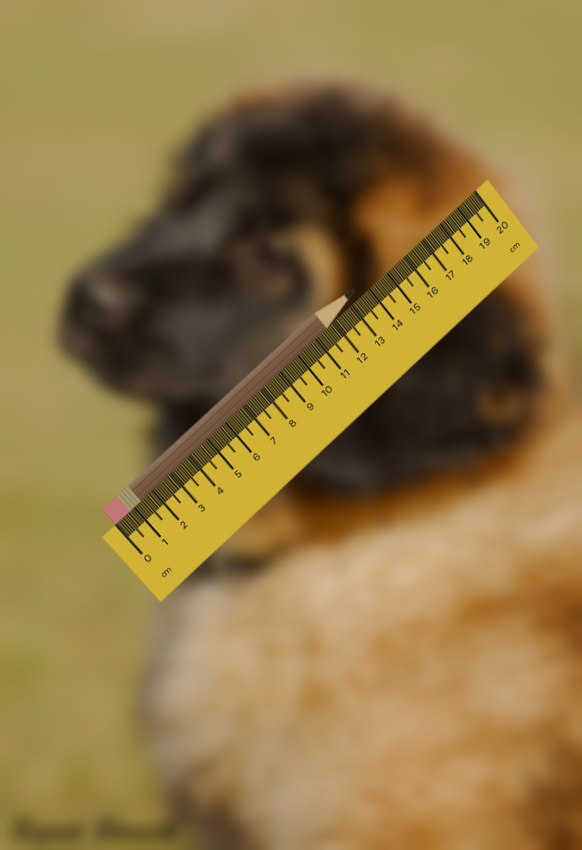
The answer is {"value": 13.5, "unit": "cm"}
